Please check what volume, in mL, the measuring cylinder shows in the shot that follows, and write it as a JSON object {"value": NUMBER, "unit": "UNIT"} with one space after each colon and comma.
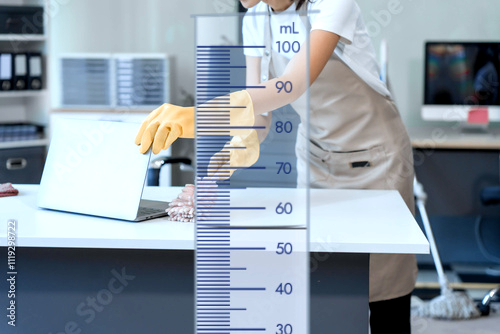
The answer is {"value": 55, "unit": "mL"}
